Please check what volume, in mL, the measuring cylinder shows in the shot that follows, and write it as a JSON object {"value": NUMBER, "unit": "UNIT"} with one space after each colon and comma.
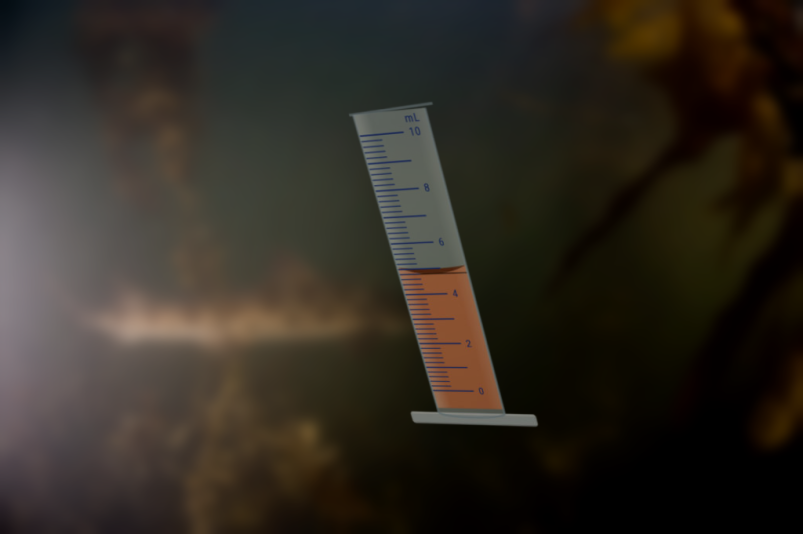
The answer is {"value": 4.8, "unit": "mL"}
